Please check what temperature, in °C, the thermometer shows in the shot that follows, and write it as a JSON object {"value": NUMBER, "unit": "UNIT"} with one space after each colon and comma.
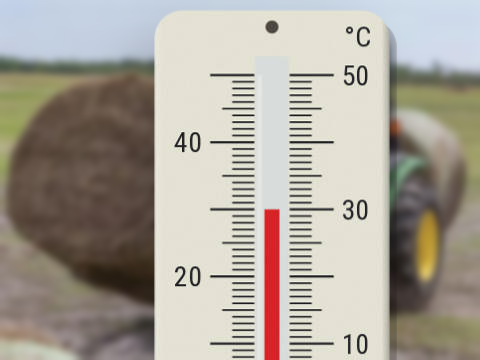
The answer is {"value": 30, "unit": "°C"}
